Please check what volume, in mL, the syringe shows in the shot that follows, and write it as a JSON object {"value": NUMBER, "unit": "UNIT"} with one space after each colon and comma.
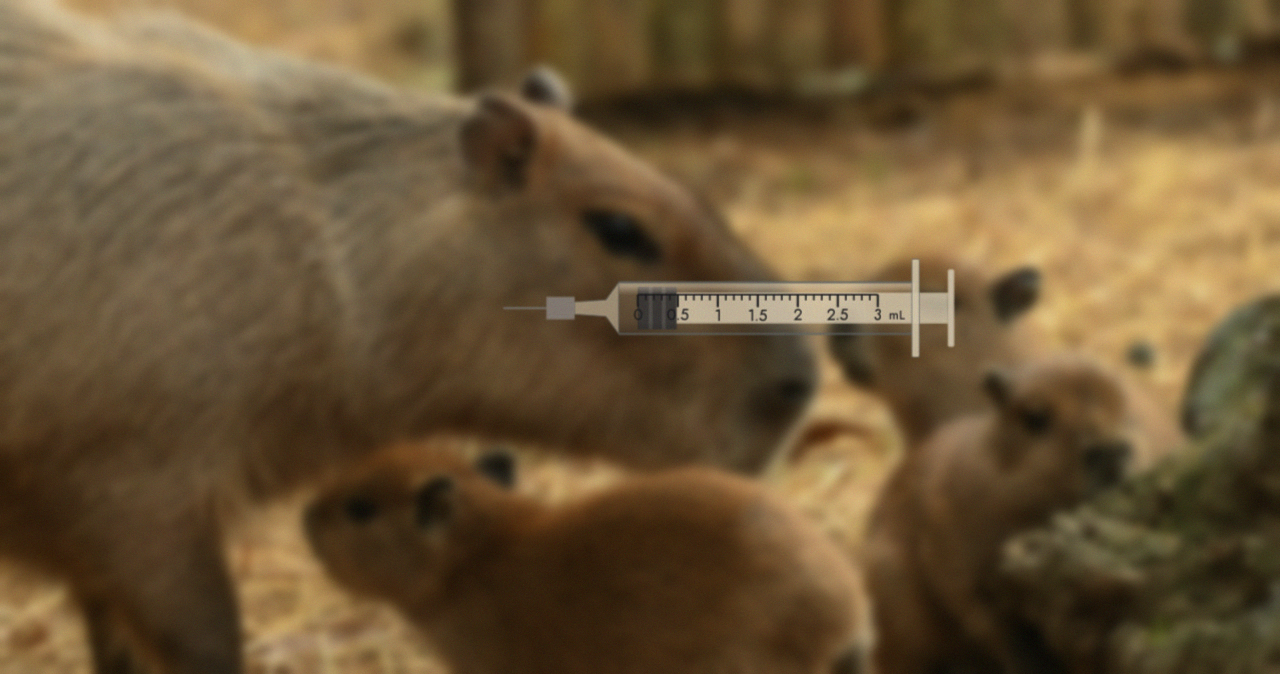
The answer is {"value": 0, "unit": "mL"}
